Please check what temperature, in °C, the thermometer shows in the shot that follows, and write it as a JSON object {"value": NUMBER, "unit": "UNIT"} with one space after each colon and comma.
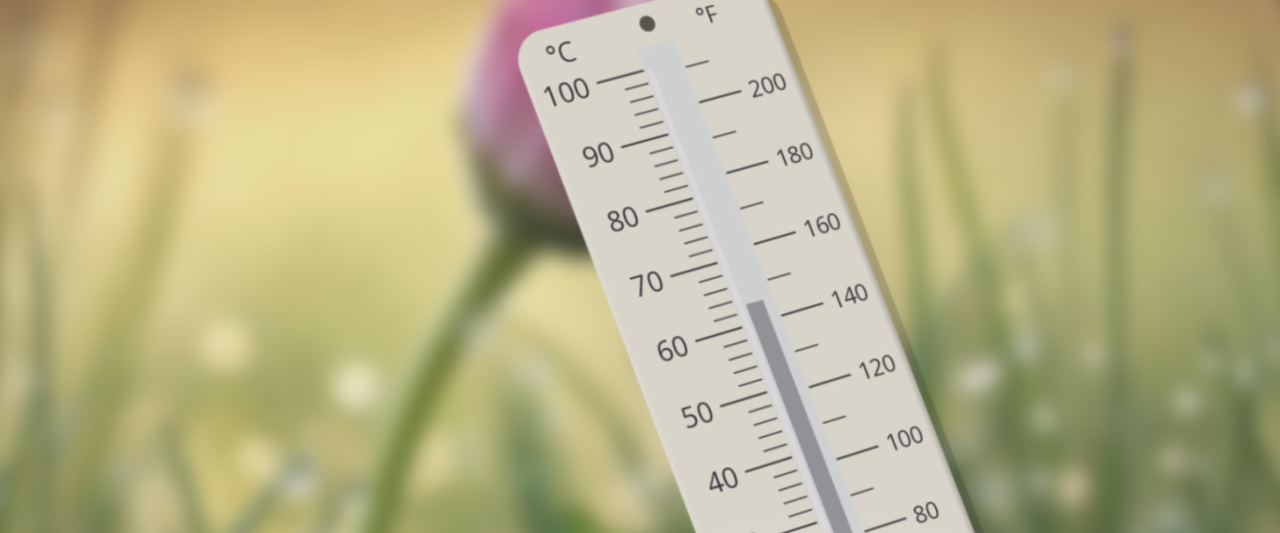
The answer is {"value": 63, "unit": "°C"}
